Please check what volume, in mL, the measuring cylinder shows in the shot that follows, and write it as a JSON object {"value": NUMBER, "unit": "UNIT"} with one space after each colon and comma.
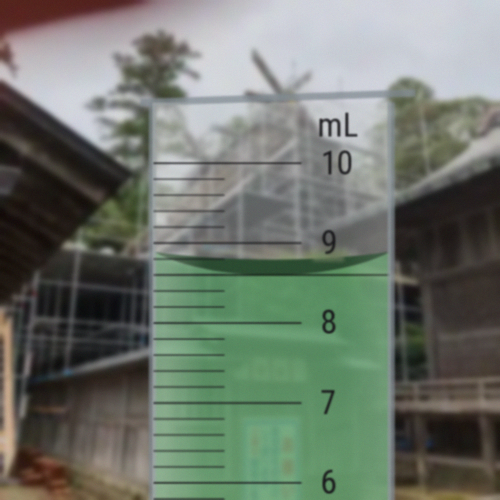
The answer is {"value": 8.6, "unit": "mL"}
